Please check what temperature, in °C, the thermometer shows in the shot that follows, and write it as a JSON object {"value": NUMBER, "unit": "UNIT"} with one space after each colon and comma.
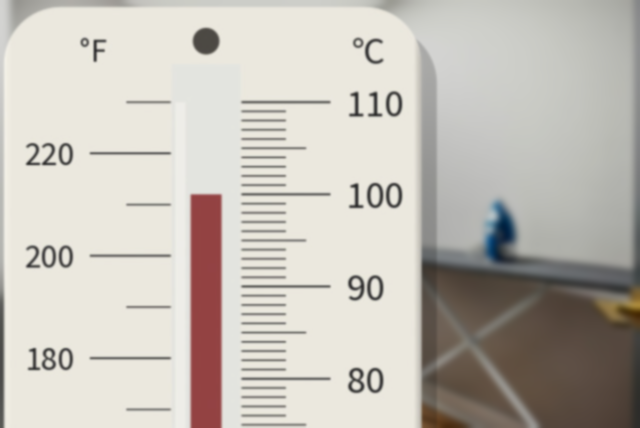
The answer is {"value": 100, "unit": "°C"}
